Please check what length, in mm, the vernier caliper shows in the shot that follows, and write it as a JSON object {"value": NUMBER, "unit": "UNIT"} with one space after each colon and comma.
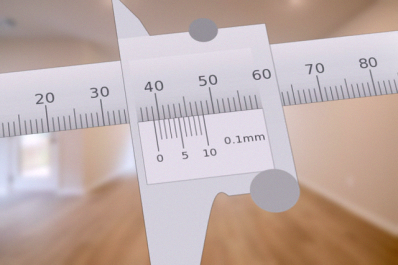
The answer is {"value": 39.0, "unit": "mm"}
